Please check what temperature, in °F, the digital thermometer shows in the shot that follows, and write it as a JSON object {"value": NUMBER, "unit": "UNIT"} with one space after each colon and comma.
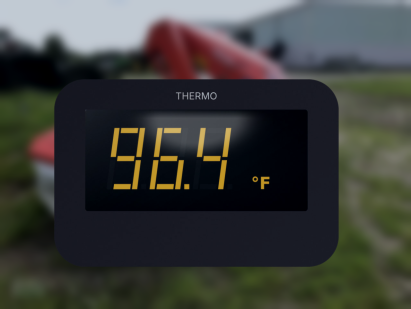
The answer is {"value": 96.4, "unit": "°F"}
